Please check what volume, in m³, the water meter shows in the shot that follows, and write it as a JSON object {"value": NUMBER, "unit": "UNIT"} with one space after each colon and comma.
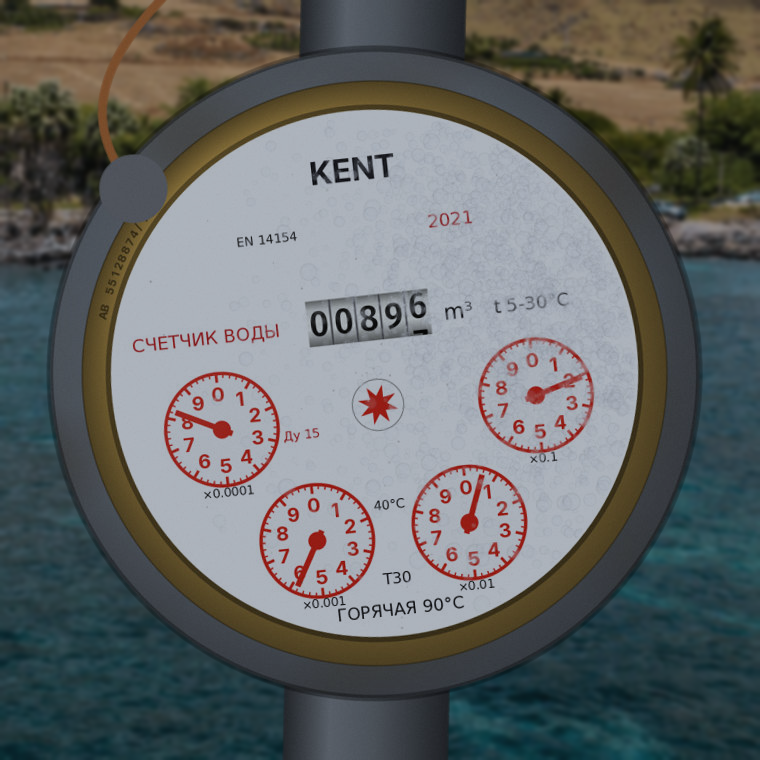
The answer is {"value": 896.2058, "unit": "m³"}
